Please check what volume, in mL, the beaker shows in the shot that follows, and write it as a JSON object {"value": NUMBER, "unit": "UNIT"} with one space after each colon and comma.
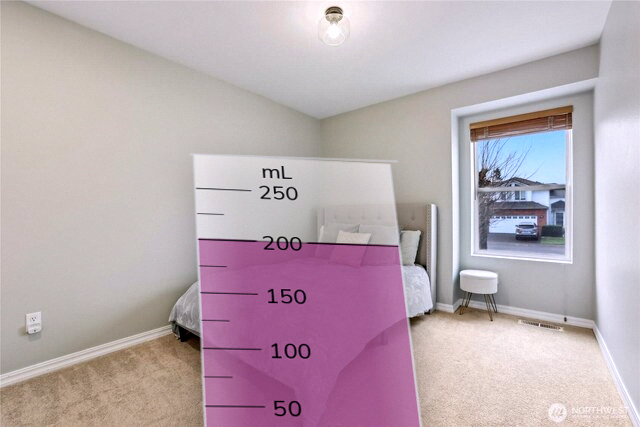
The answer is {"value": 200, "unit": "mL"}
